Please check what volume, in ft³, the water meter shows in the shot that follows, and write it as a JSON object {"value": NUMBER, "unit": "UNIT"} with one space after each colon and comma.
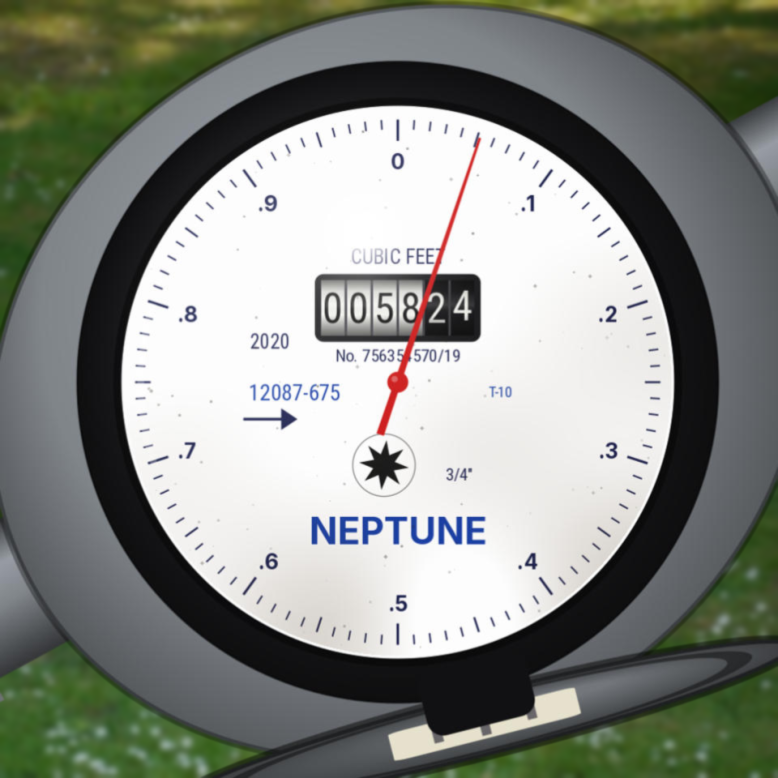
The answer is {"value": 5824.05, "unit": "ft³"}
